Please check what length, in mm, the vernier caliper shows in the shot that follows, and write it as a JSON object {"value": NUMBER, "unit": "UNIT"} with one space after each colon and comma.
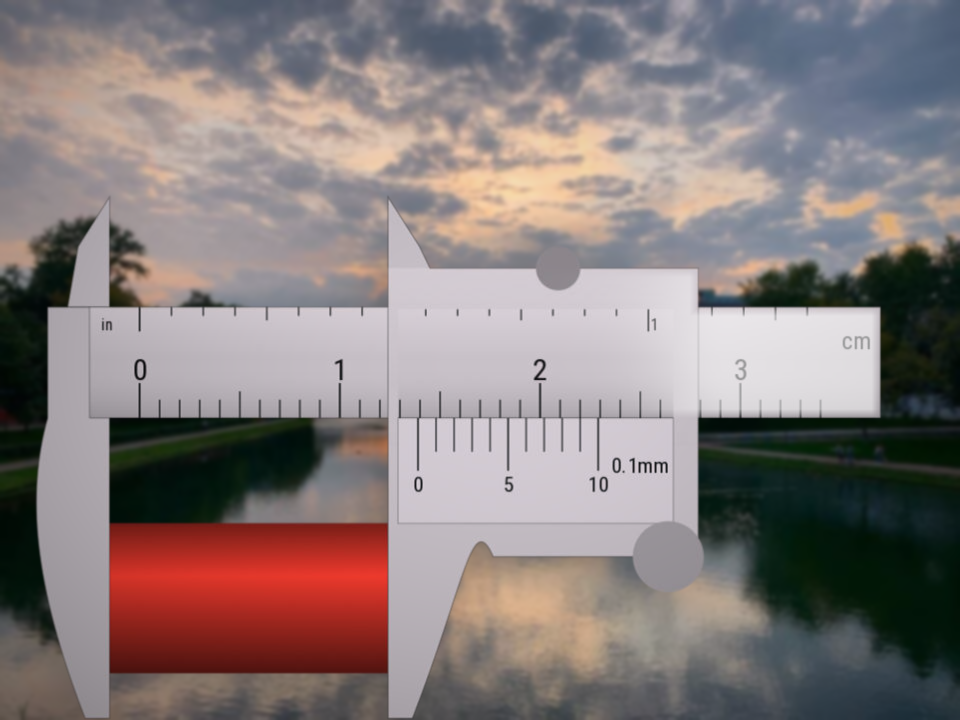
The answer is {"value": 13.9, "unit": "mm"}
